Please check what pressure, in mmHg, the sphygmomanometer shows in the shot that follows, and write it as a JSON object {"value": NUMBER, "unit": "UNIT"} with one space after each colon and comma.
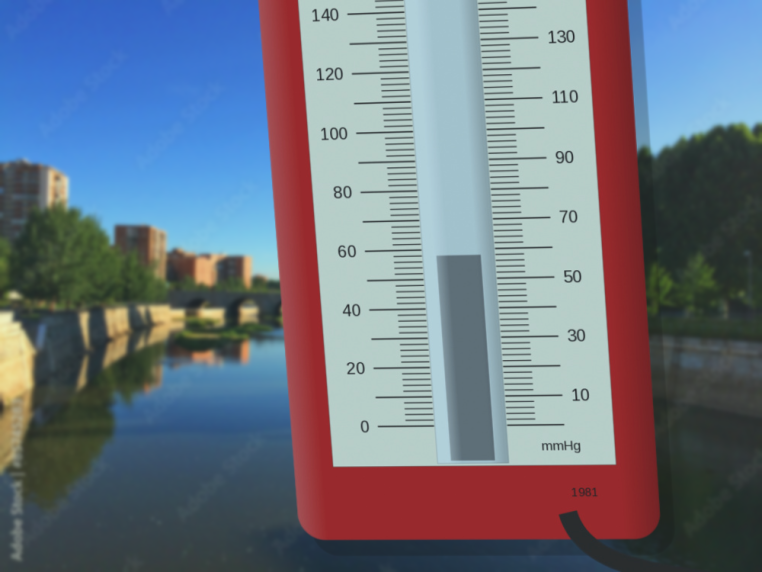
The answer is {"value": 58, "unit": "mmHg"}
